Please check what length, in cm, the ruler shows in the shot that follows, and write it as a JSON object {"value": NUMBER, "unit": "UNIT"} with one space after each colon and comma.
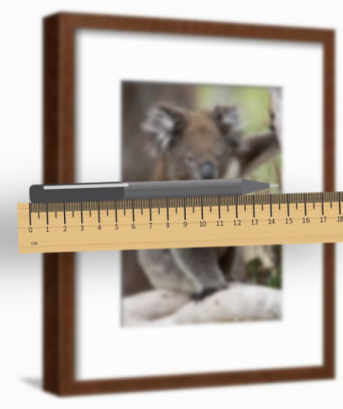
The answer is {"value": 14.5, "unit": "cm"}
